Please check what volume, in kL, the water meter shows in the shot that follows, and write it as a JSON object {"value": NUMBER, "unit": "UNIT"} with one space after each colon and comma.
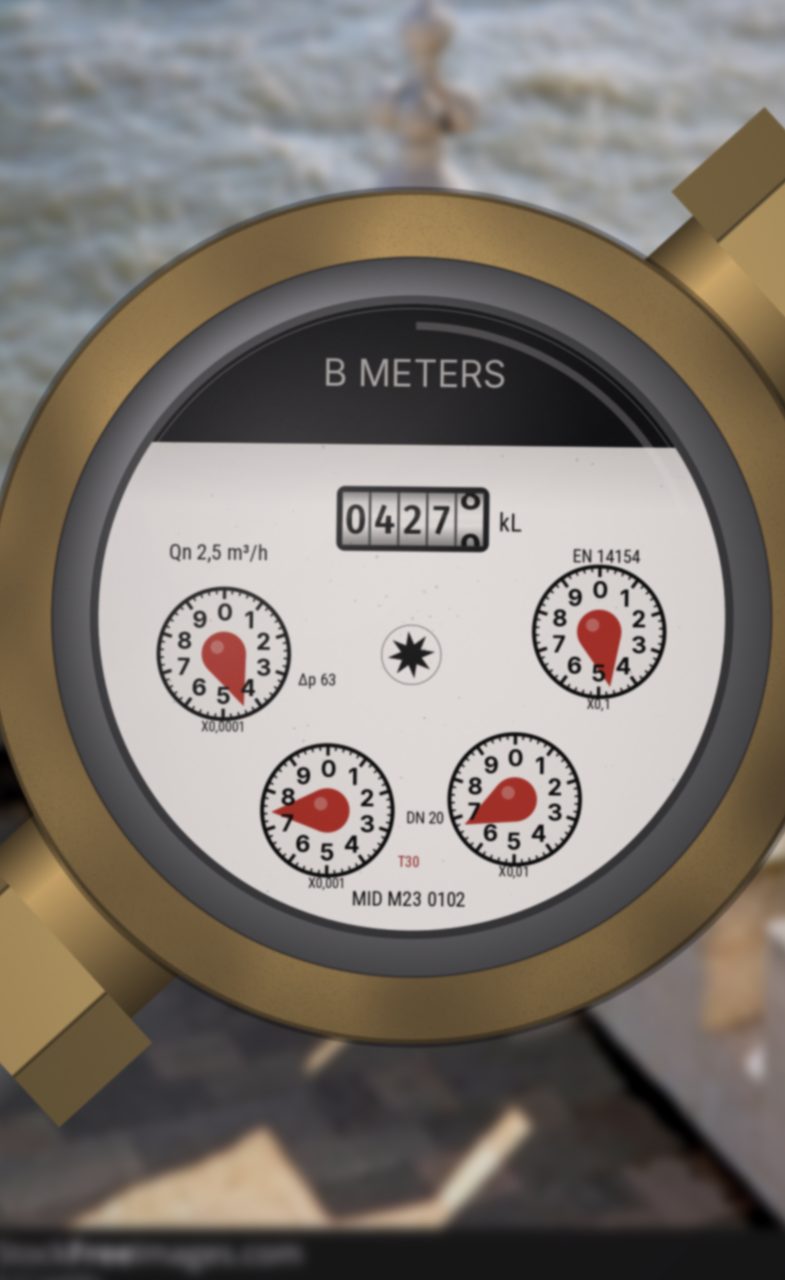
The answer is {"value": 4278.4674, "unit": "kL"}
